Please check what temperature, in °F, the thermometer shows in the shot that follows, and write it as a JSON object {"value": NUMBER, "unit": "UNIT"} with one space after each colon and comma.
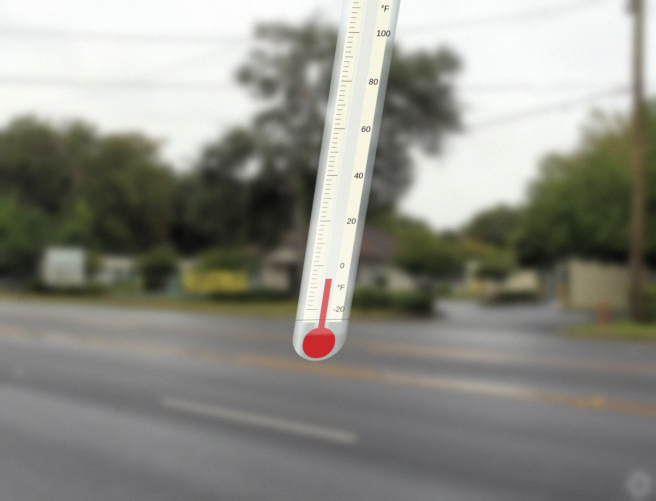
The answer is {"value": -6, "unit": "°F"}
